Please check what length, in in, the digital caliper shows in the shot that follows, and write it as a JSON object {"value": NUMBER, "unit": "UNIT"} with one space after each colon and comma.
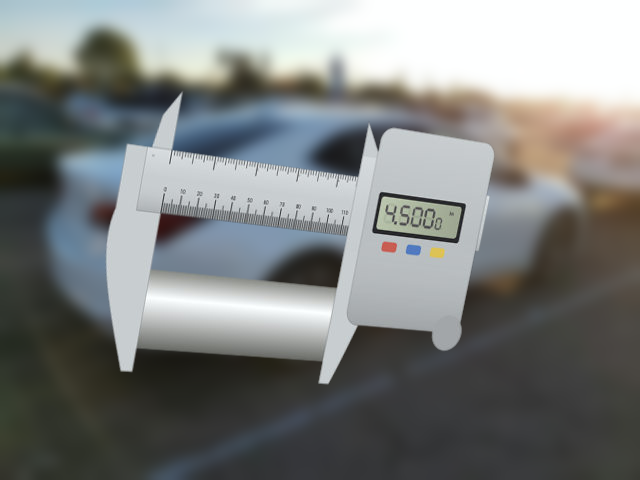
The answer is {"value": 4.5000, "unit": "in"}
